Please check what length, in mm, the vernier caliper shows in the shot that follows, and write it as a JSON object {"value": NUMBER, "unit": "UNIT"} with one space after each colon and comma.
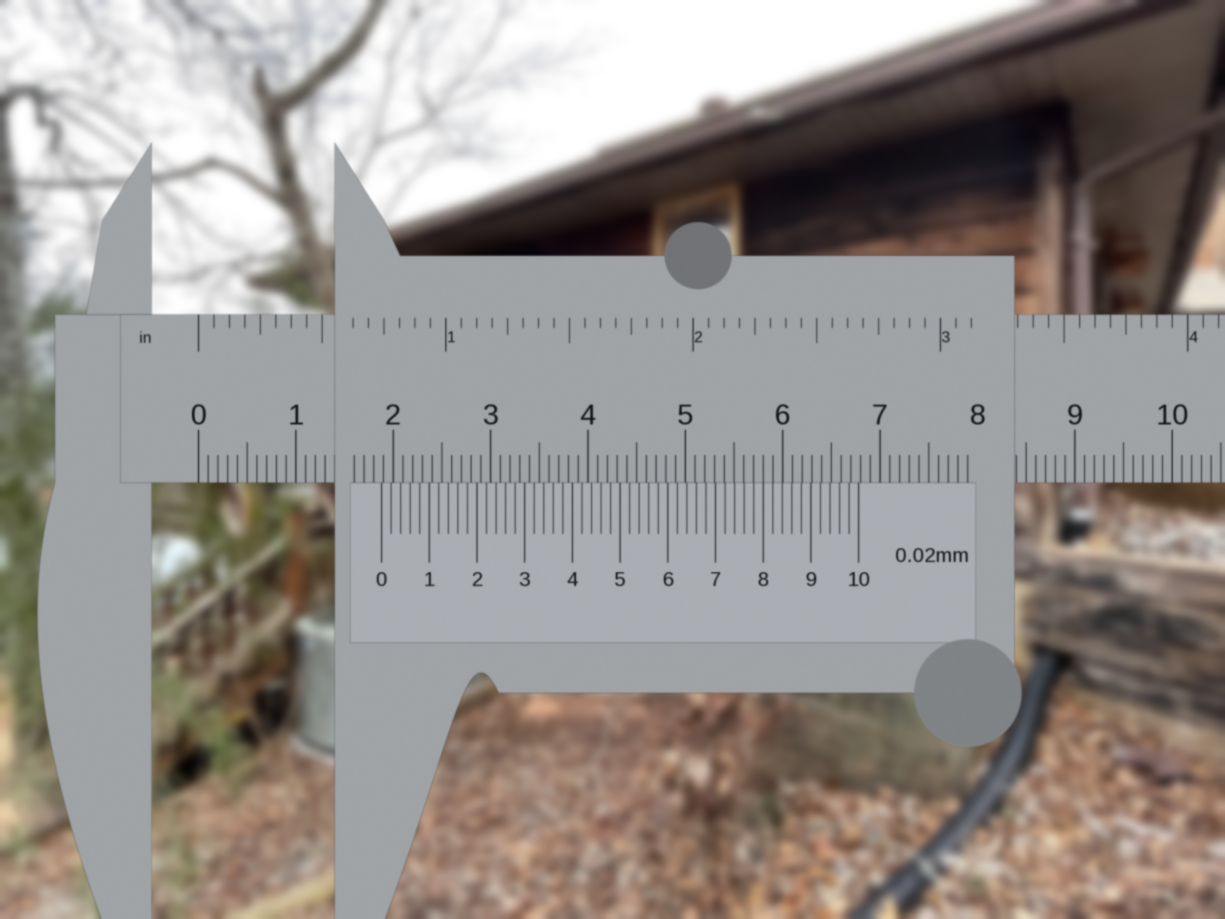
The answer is {"value": 18.8, "unit": "mm"}
